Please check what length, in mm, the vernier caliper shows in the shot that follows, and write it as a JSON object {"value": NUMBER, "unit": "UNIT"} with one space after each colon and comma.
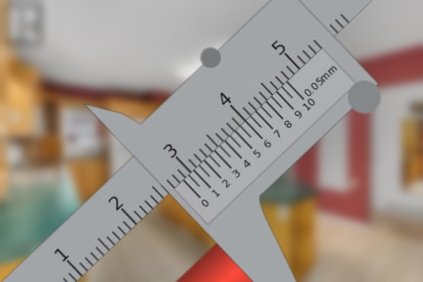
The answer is {"value": 28.6, "unit": "mm"}
